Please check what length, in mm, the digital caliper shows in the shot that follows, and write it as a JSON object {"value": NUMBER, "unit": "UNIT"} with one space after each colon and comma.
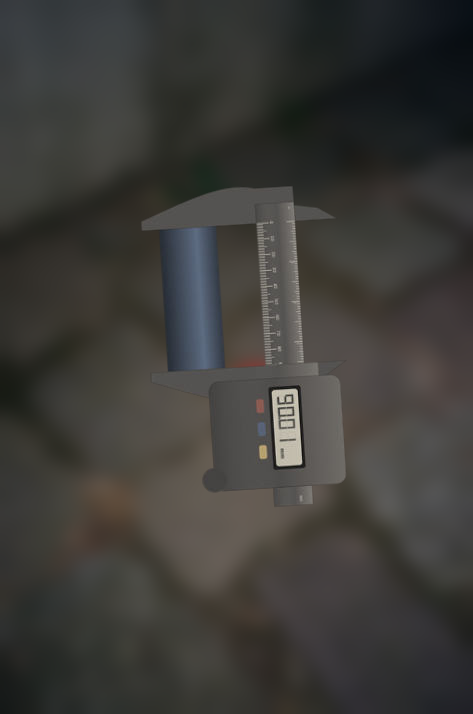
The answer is {"value": 90.01, "unit": "mm"}
